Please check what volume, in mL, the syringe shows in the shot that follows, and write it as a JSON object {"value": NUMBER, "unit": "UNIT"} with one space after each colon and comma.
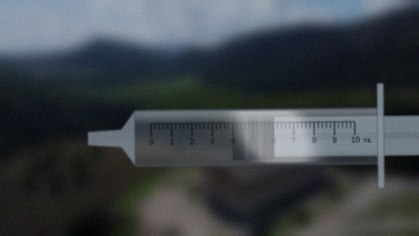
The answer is {"value": 4, "unit": "mL"}
